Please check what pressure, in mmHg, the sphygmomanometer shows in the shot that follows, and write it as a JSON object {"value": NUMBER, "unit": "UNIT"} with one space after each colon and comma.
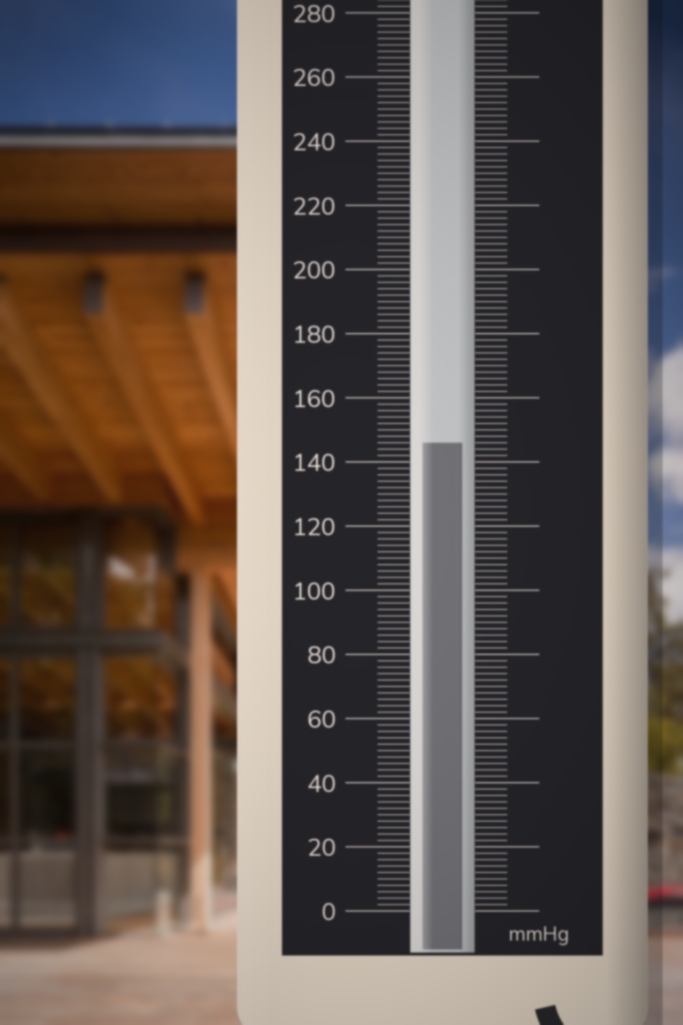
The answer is {"value": 146, "unit": "mmHg"}
